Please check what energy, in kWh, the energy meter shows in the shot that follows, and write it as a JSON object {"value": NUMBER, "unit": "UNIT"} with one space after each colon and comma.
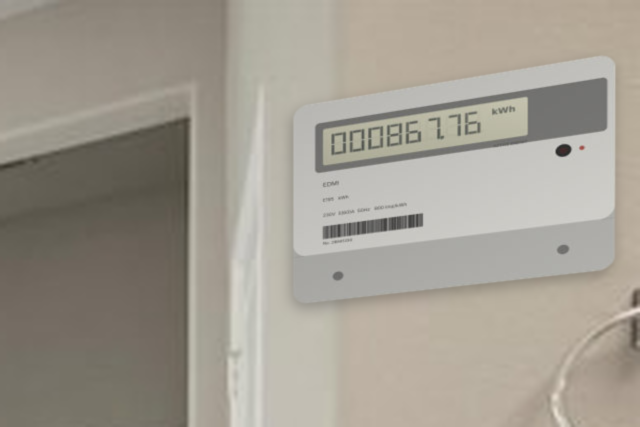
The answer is {"value": 867.76, "unit": "kWh"}
